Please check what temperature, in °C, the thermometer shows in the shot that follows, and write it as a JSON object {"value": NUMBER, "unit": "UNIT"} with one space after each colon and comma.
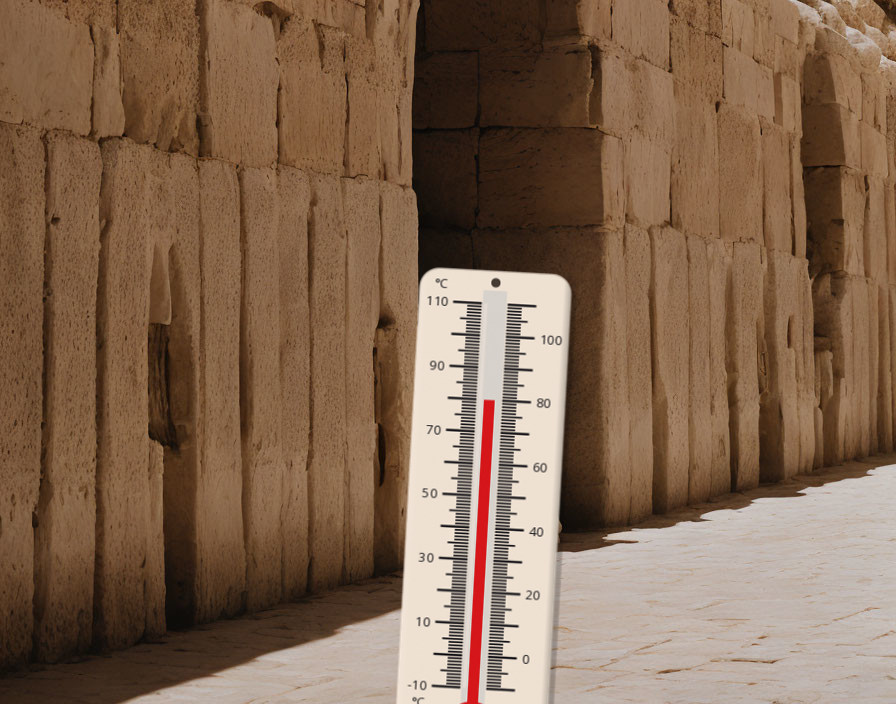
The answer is {"value": 80, "unit": "°C"}
